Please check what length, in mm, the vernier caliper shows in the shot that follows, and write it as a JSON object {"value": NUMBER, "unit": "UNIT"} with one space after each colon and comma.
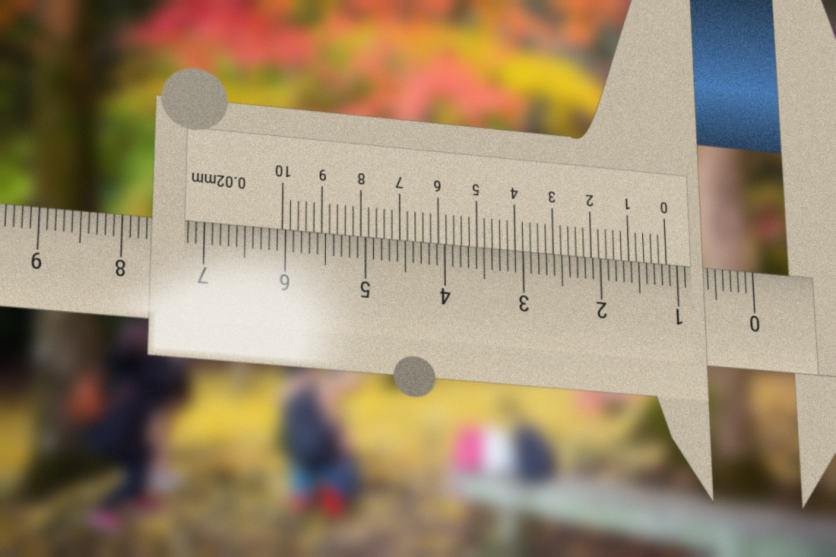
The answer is {"value": 11.4, "unit": "mm"}
